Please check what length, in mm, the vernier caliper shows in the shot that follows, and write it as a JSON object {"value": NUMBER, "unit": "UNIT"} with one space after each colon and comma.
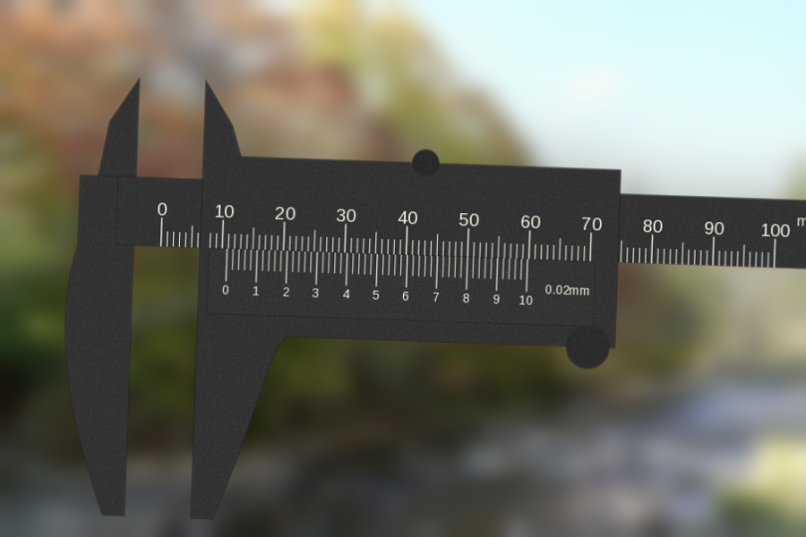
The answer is {"value": 10.8, "unit": "mm"}
